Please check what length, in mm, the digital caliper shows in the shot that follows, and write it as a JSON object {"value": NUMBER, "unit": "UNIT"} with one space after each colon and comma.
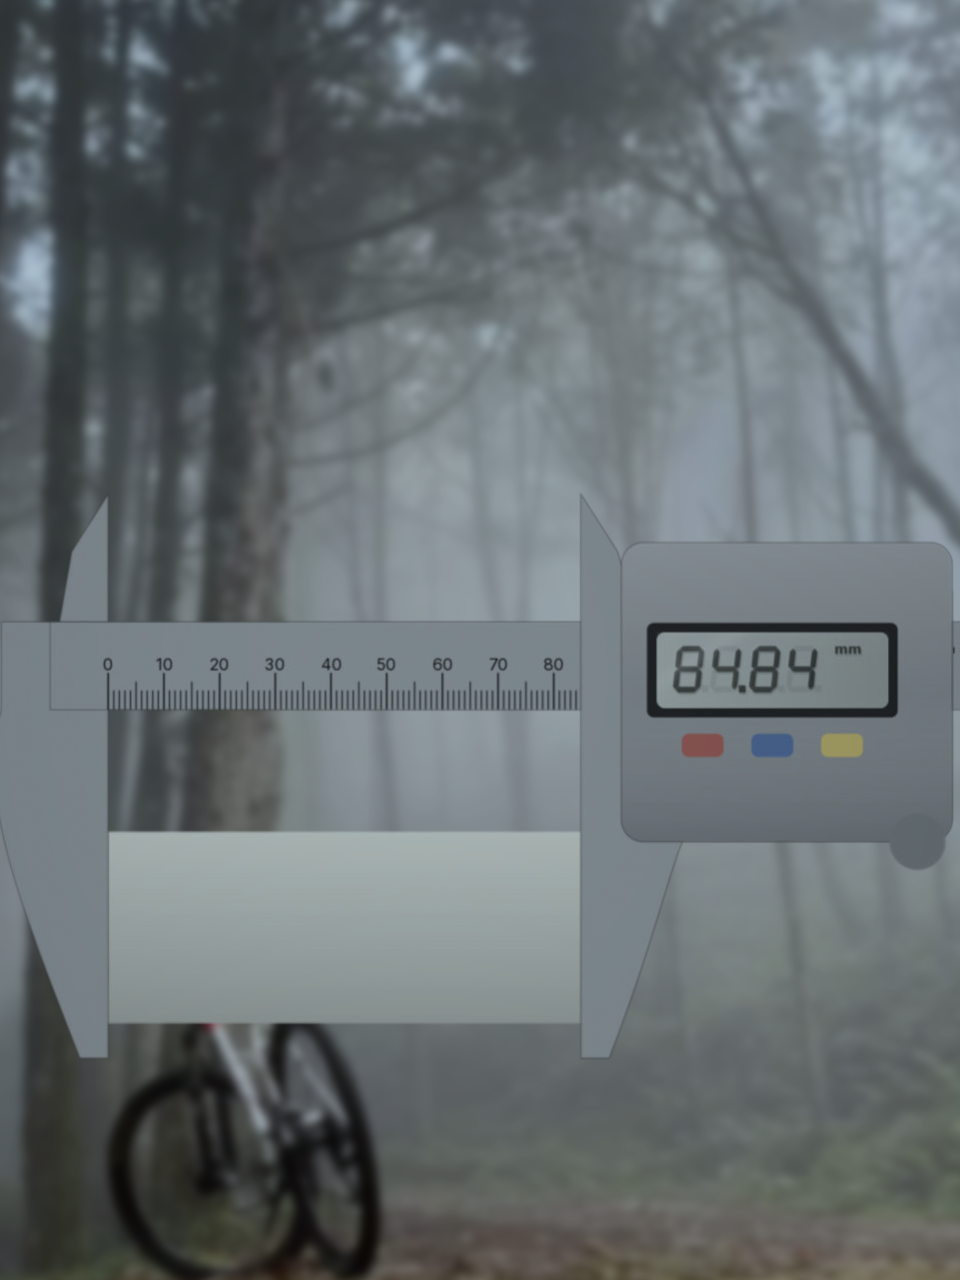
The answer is {"value": 84.84, "unit": "mm"}
